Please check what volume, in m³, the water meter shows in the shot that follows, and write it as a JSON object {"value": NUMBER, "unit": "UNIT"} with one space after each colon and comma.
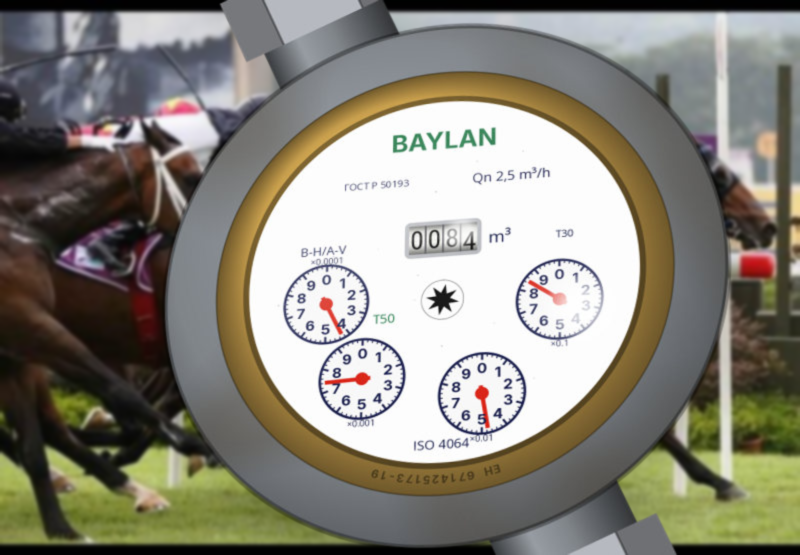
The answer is {"value": 83.8474, "unit": "m³"}
